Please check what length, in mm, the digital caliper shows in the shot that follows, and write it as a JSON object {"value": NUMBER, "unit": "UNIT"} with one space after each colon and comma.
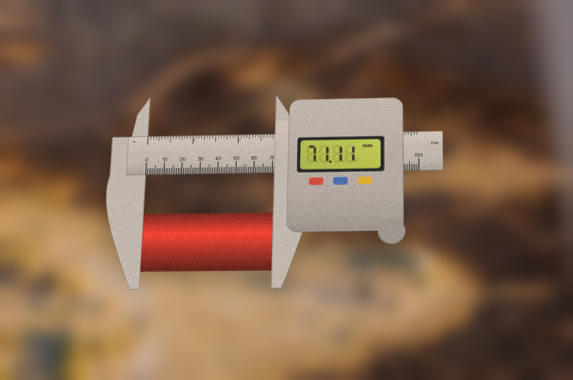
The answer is {"value": 71.11, "unit": "mm"}
